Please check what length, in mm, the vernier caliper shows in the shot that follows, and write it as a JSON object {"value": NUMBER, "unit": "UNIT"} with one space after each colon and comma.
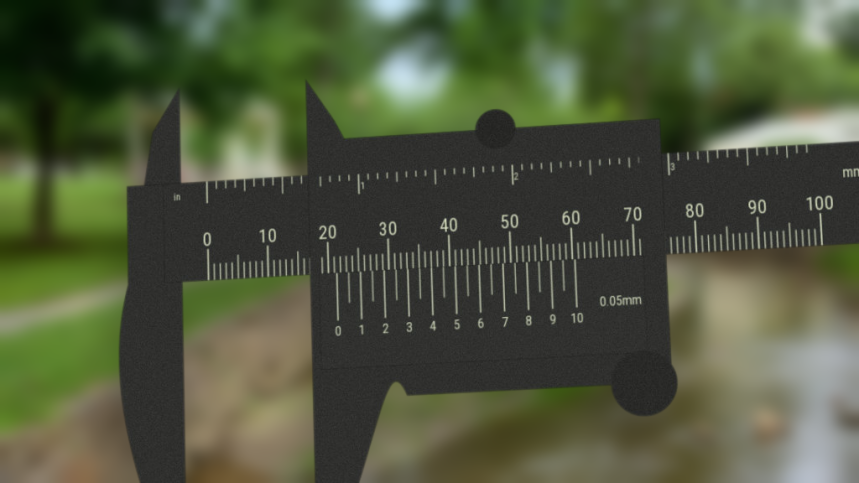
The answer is {"value": 21.4, "unit": "mm"}
